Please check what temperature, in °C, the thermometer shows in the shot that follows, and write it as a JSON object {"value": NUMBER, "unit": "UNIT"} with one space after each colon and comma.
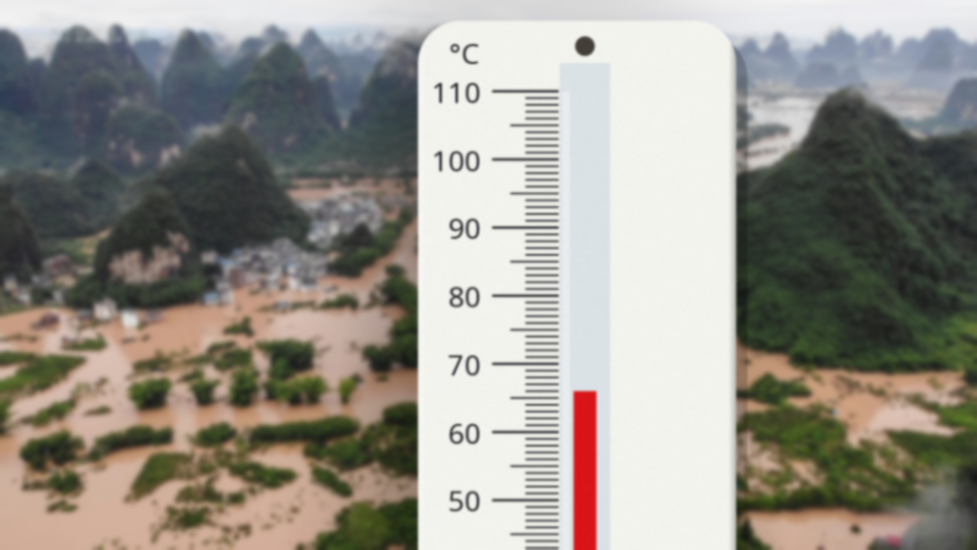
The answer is {"value": 66, "unit": "°C"}
